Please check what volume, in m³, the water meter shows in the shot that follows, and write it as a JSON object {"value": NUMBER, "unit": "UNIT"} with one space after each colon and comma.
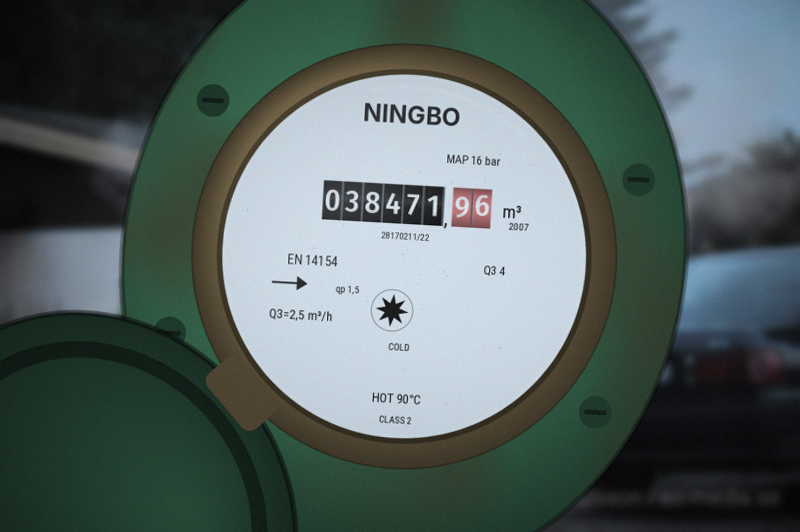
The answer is {"value": 38471.96, "unit": "m³"}
